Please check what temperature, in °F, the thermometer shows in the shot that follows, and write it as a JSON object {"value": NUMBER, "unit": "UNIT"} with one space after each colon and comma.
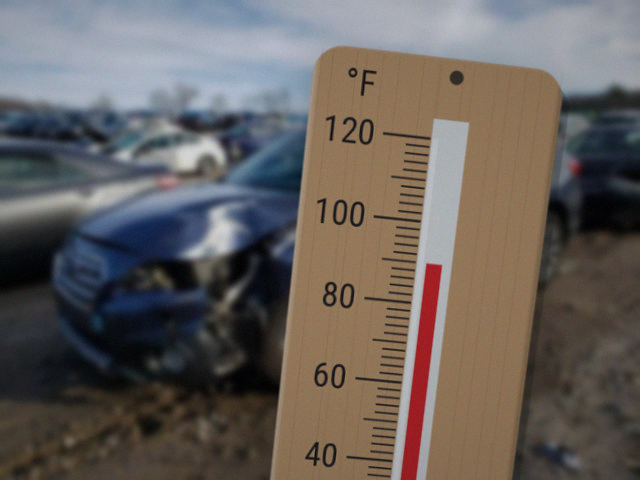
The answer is {"value": 90, "unit": "°F"}
